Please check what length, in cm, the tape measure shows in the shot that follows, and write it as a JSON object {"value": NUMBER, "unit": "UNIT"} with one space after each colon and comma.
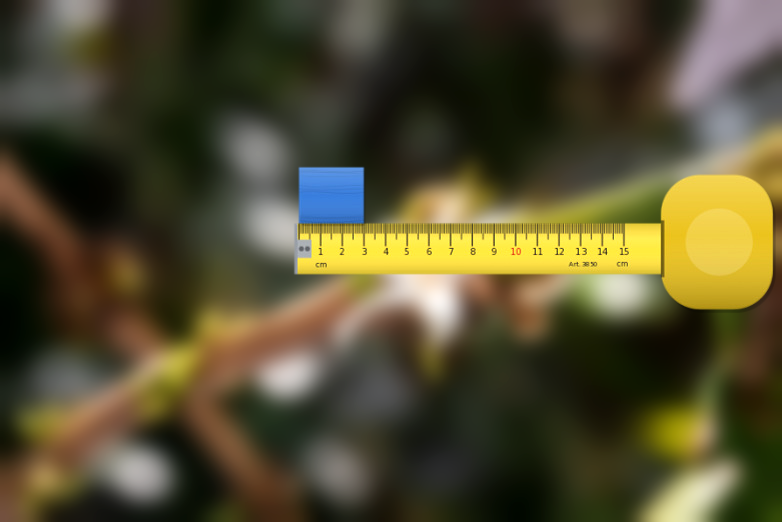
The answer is {"value": 3, "unit": "cm"}
